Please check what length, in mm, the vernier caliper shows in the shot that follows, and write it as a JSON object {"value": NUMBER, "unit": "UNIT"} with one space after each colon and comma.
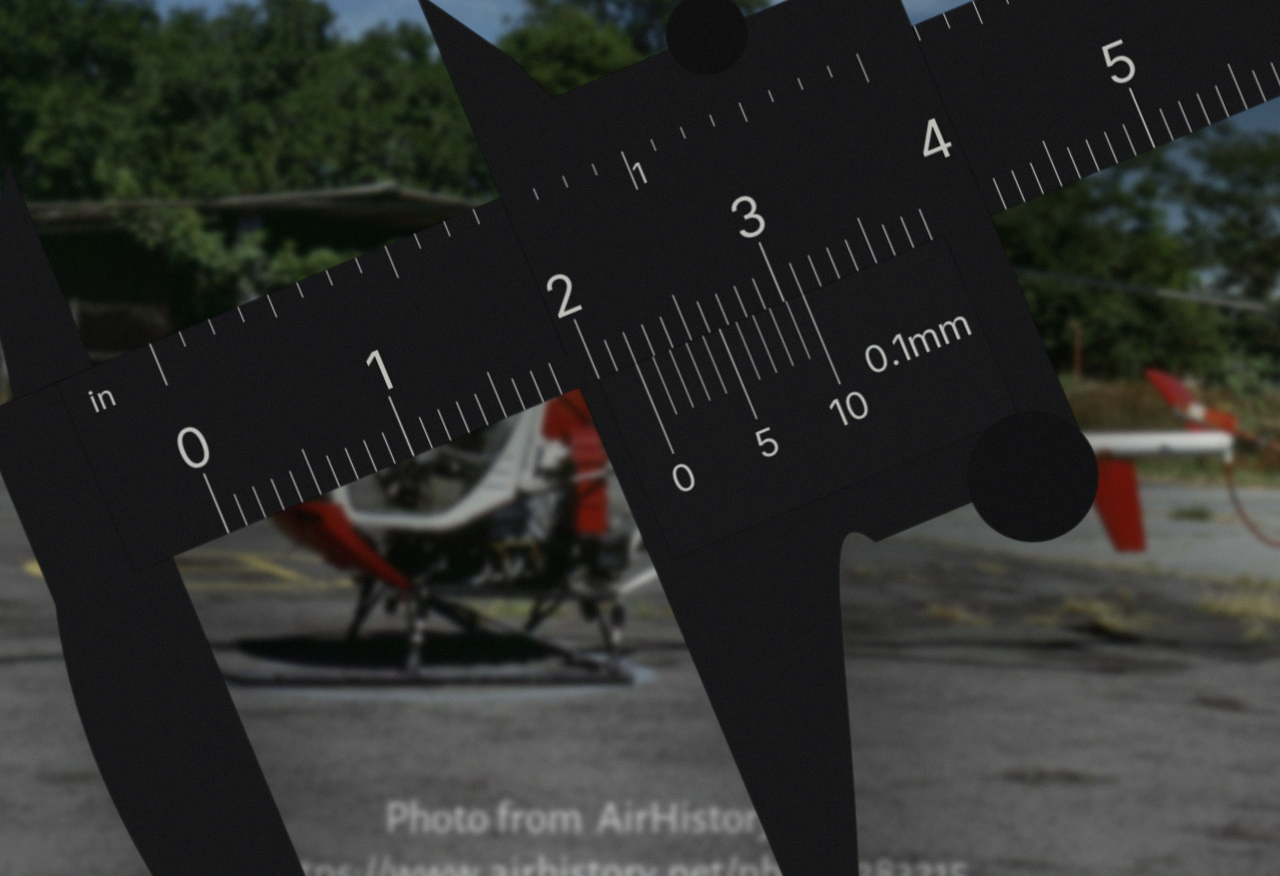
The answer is {"value": 22.0, "unit": "mm"}
